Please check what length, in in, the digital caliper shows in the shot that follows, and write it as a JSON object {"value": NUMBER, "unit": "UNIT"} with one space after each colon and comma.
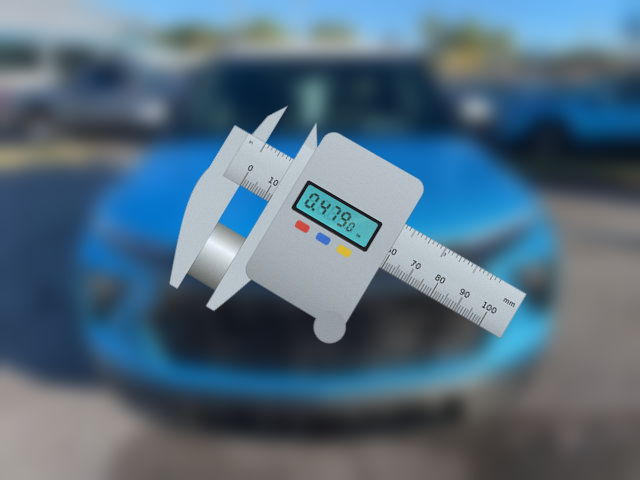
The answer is {"value": 0.4790, "unit": "in"}
